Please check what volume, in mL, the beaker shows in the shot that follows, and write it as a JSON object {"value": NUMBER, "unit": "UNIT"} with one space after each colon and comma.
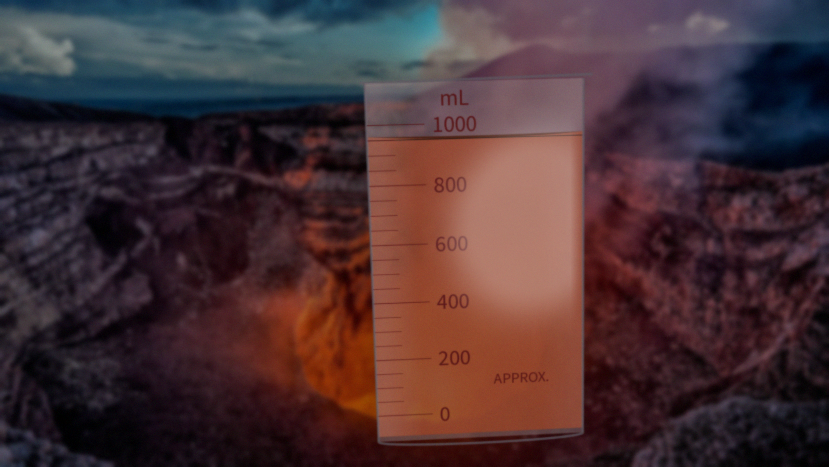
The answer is {"value": 950, "unit": "mL"}
